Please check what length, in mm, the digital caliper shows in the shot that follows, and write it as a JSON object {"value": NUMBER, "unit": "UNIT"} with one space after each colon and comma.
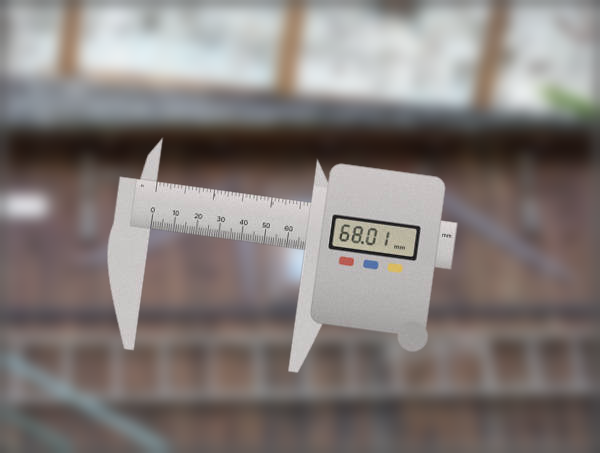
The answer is {"value": 68.01, "unit": "mm"}
